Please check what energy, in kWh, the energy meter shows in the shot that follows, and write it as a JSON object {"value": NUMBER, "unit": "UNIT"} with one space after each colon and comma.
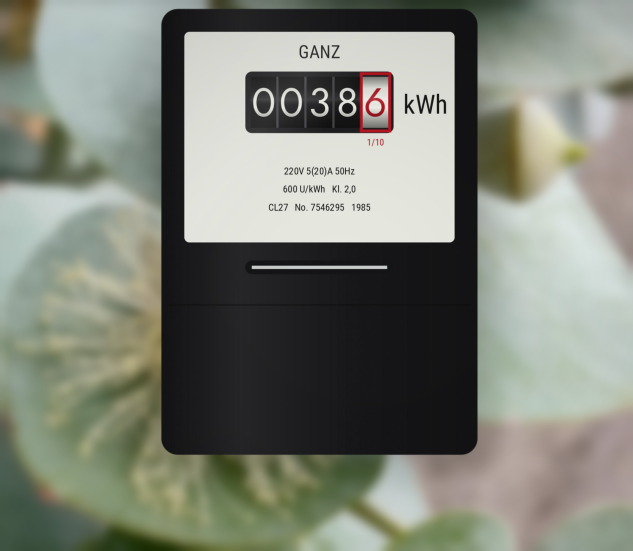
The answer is {"value": 38.6, "unit": "kWh"}
